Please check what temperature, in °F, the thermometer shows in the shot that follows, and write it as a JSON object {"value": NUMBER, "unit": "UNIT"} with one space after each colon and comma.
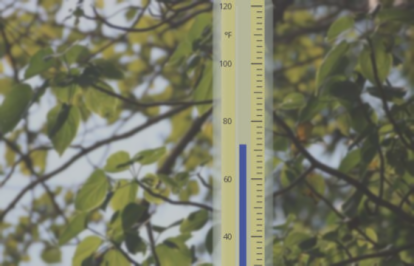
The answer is {"value": 72, "unit": "°F"}
